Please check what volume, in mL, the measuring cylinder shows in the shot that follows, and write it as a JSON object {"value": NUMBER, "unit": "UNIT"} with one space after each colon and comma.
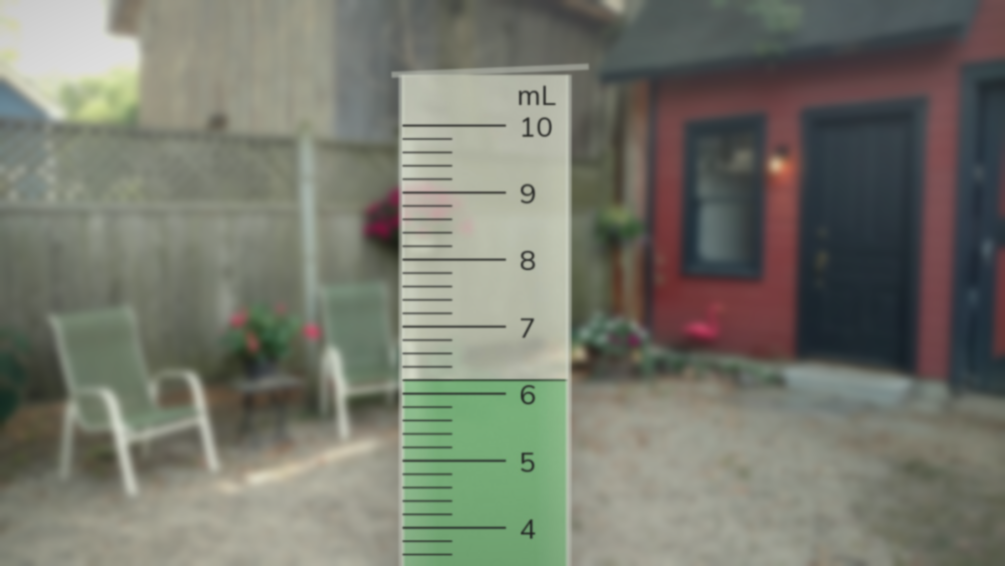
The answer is {"value": 6.2, "unit": "mL"}
